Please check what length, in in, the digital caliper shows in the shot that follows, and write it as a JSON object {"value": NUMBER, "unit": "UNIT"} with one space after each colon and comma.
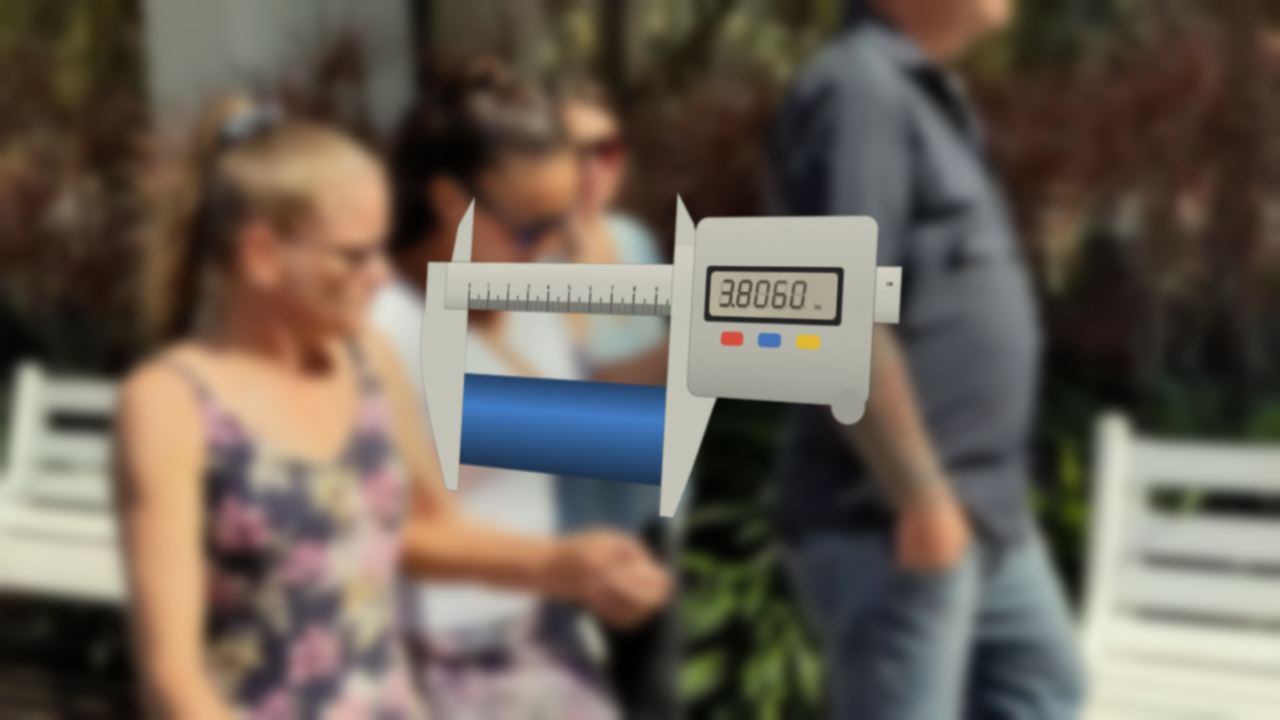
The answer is {"value": 3.8060, "unit": "in"}
